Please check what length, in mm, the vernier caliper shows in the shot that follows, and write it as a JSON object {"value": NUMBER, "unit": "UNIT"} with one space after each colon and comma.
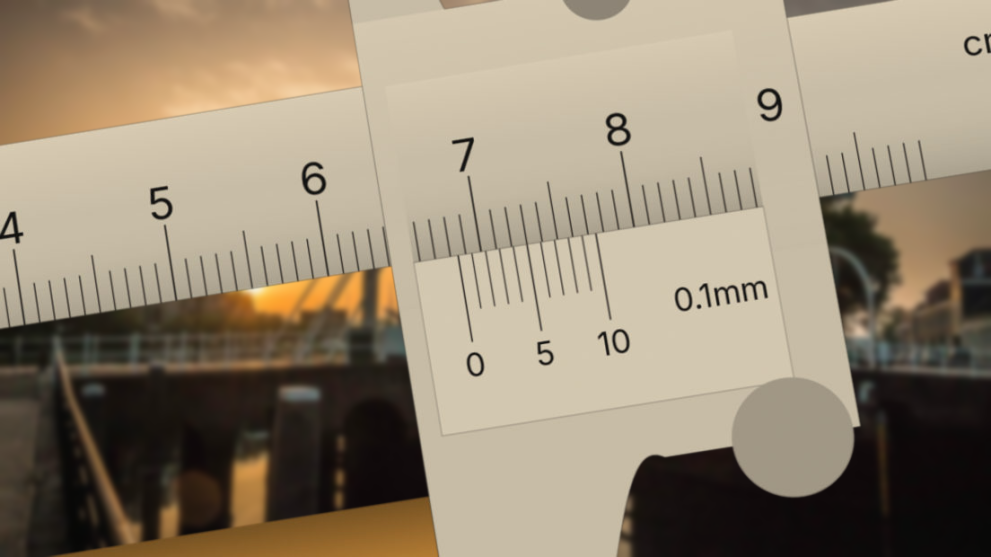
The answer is {"value": 68.5, "unit": "mm"}
